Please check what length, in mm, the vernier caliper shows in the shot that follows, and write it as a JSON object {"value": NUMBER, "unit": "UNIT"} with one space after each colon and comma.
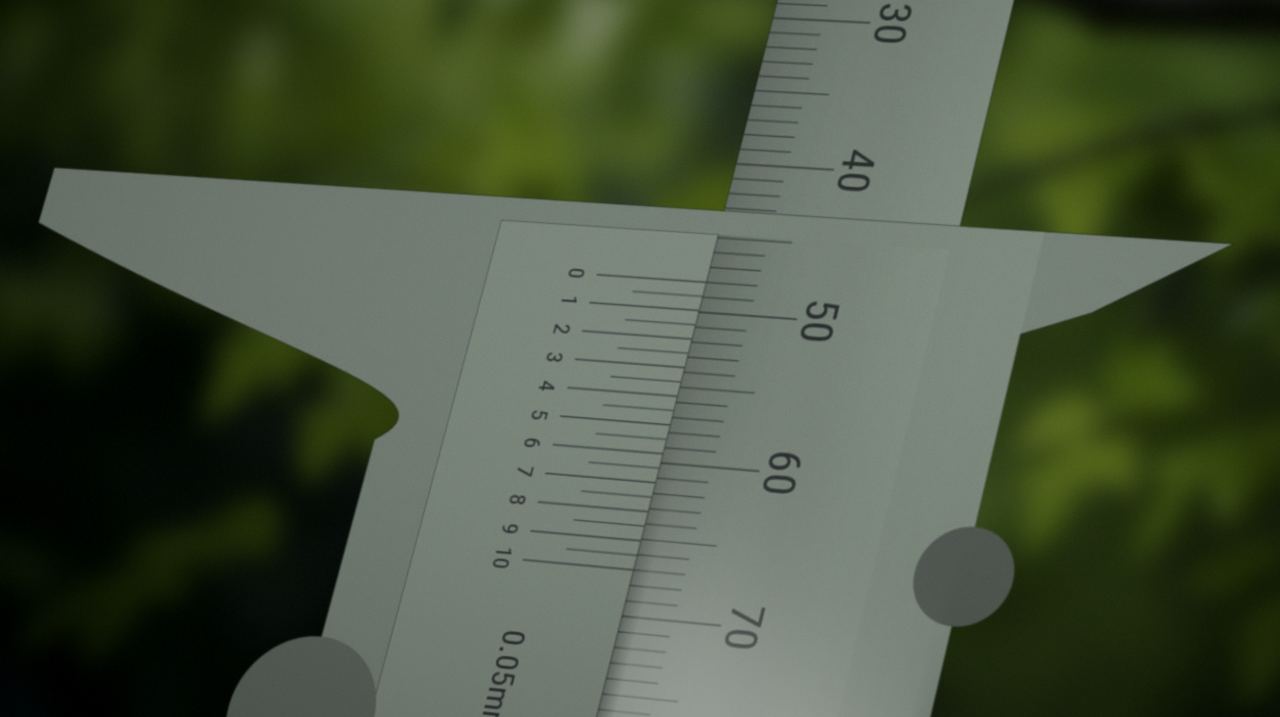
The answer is {"value": 48.0, "unit": "mm"}
